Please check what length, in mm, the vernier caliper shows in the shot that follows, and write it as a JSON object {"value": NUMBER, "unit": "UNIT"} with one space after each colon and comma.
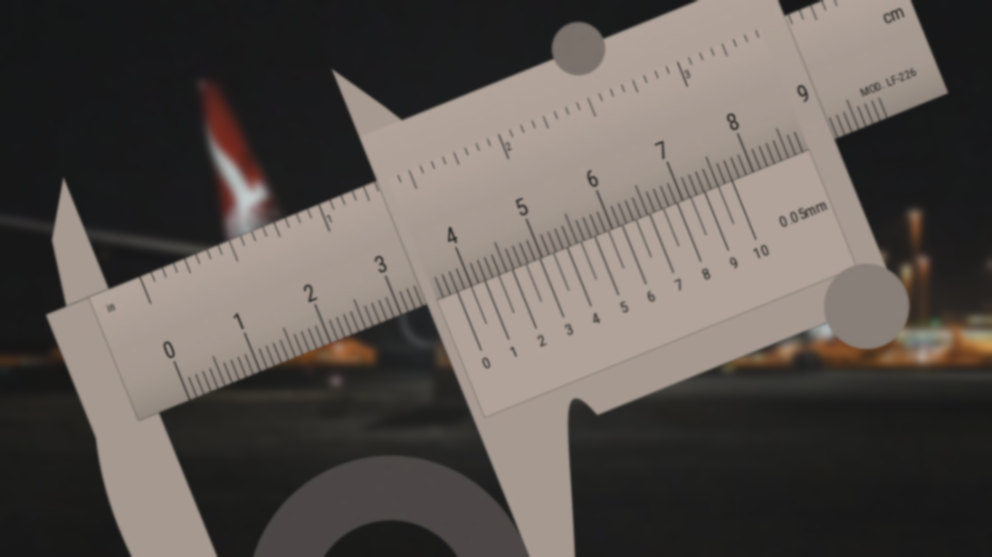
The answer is {"value": 38.0, "unit": "mm"}
